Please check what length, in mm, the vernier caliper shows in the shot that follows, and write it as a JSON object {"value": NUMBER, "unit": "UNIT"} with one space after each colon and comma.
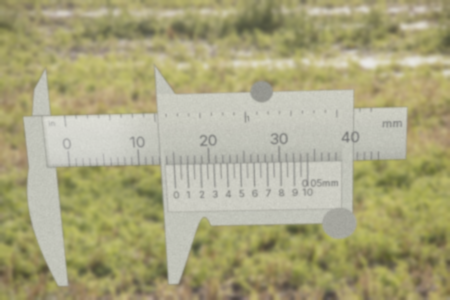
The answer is {"value": 15.0, "unit": "mm"}
